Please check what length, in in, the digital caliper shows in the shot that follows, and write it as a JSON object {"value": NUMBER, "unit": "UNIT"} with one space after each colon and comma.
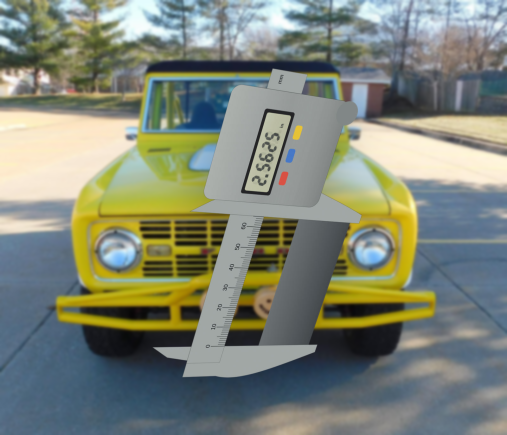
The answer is {"value": 2.5625, "unit": "in"}
